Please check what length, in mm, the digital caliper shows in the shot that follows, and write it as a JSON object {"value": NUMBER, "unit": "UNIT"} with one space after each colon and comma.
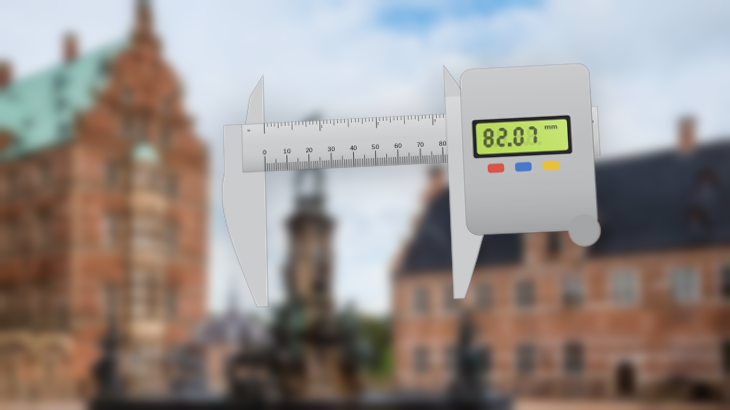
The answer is {"value": 82.07, "unit": "mm"}
